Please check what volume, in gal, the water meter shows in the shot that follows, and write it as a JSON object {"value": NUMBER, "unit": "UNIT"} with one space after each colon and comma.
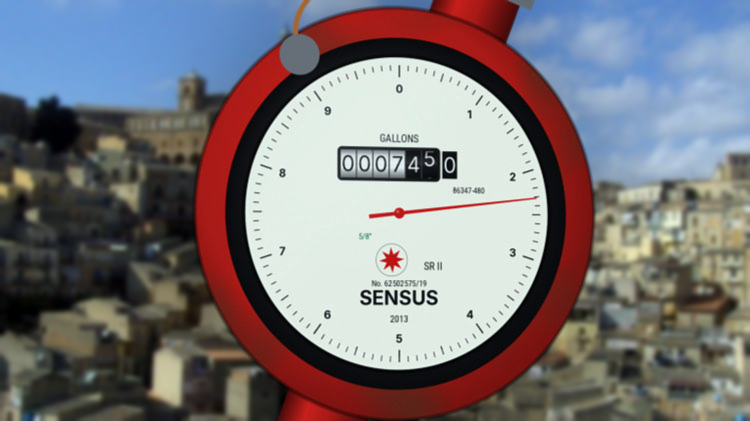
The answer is {"value": 7452.3, "unit": "gal"}
